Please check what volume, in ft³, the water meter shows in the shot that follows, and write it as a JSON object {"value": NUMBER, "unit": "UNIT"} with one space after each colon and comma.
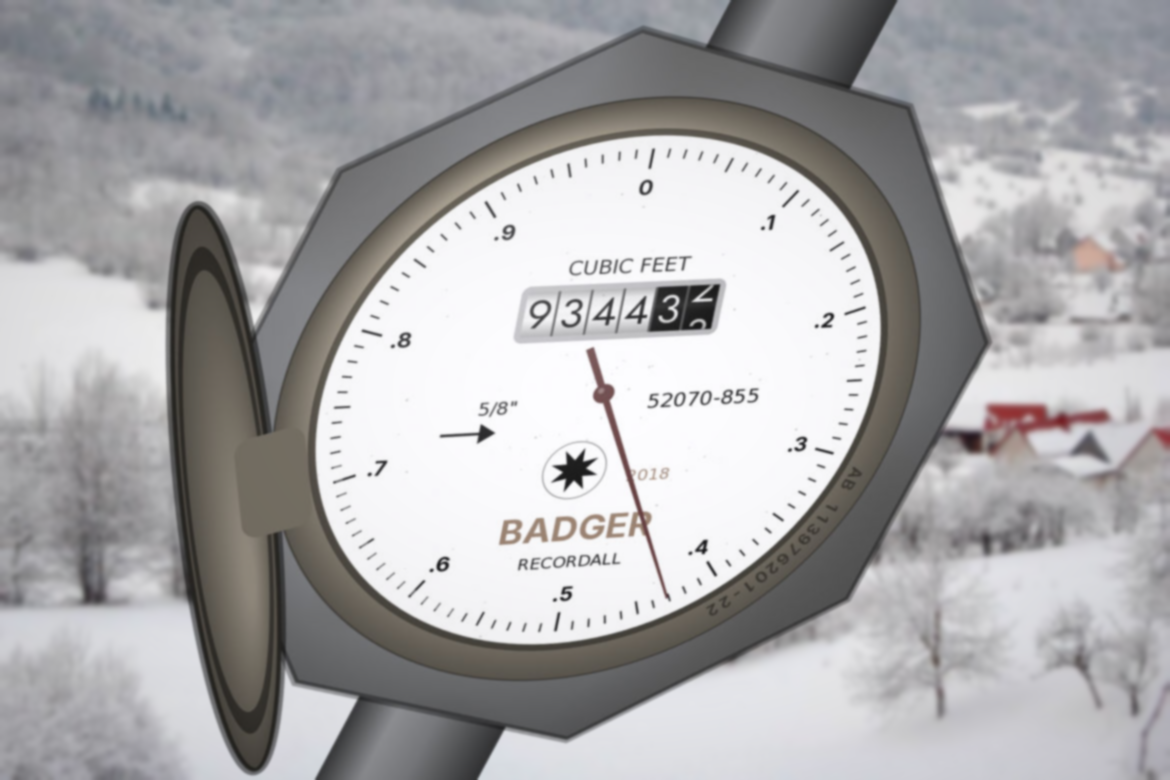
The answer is {"value": 934432.43, "unit": "ft³"}
